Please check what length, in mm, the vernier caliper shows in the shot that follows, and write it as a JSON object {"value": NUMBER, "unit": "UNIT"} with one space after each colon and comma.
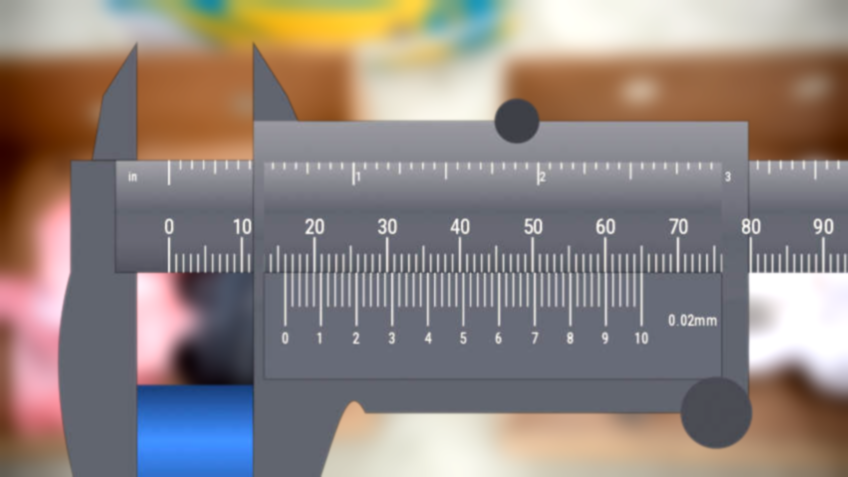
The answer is {"value": 16.0, "unit": "mm"}
